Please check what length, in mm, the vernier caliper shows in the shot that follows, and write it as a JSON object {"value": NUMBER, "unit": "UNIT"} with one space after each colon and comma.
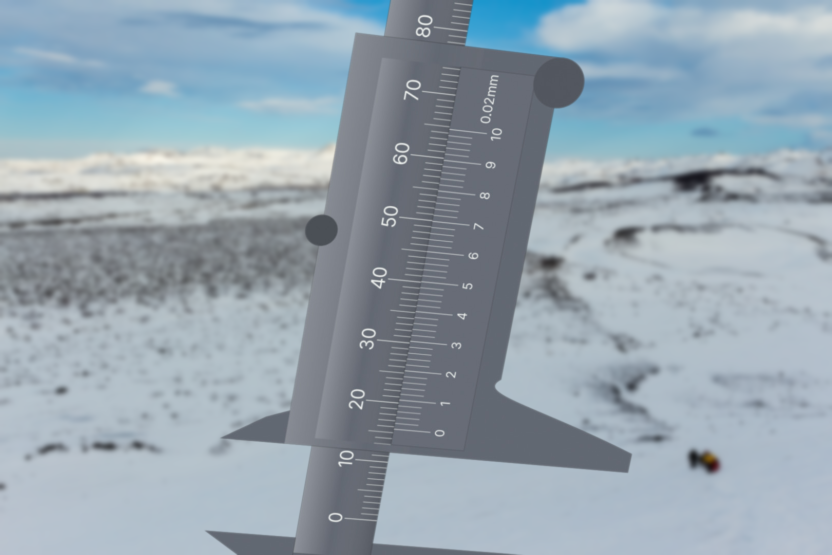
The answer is {"value": 15.6, "unit": "mm"}
